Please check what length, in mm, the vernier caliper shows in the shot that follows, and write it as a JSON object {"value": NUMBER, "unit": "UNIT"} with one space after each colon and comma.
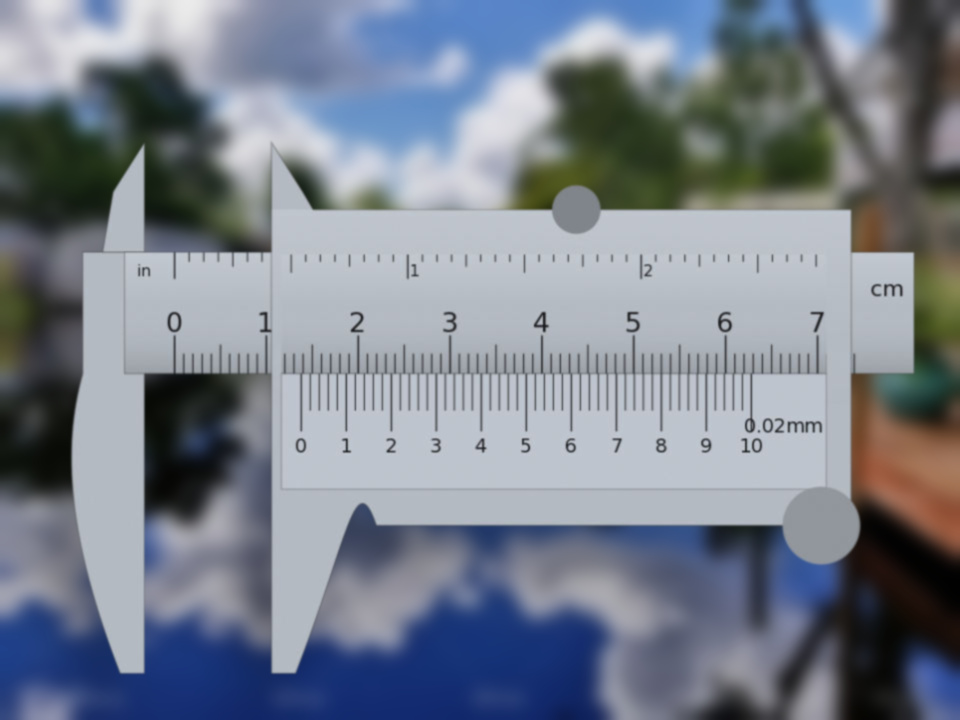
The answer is {"value": 13.8, "unit": "mm"}
